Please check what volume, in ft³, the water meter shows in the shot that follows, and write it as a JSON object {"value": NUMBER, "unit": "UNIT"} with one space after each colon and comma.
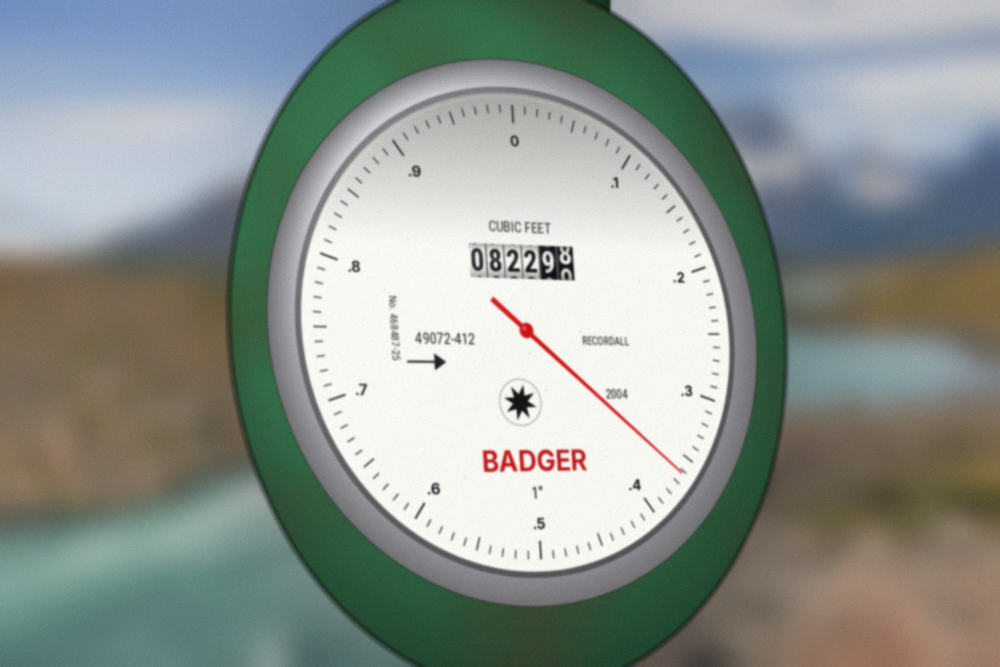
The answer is {"value": 82298.36, "unit": "ft³"}
